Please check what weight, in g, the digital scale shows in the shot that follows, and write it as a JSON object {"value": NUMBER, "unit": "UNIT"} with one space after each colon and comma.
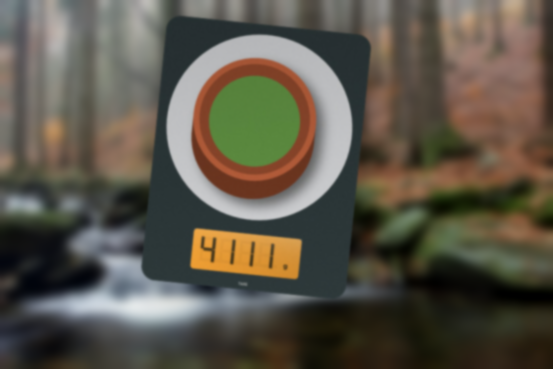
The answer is {"value": 4111, "unit": "g"}
